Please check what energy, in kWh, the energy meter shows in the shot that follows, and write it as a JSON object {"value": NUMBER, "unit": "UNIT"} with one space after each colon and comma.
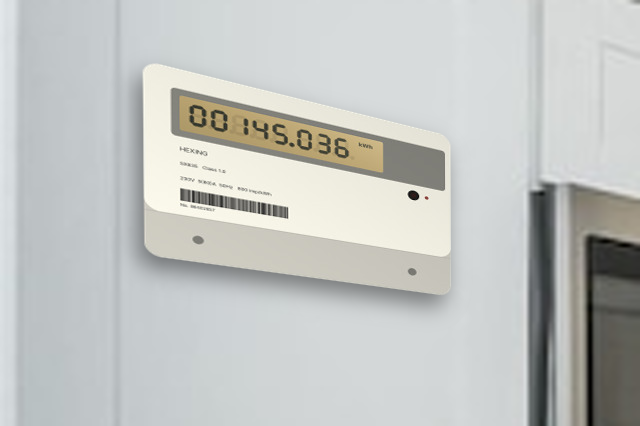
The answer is {"value": 145.036, "unit": "kWh"}
